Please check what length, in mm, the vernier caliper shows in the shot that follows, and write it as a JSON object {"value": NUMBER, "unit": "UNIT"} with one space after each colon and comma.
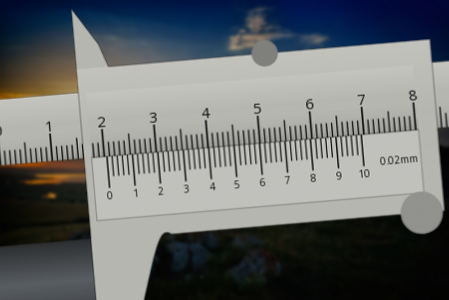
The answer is {"value": 20.5, "unit": "mm"}
